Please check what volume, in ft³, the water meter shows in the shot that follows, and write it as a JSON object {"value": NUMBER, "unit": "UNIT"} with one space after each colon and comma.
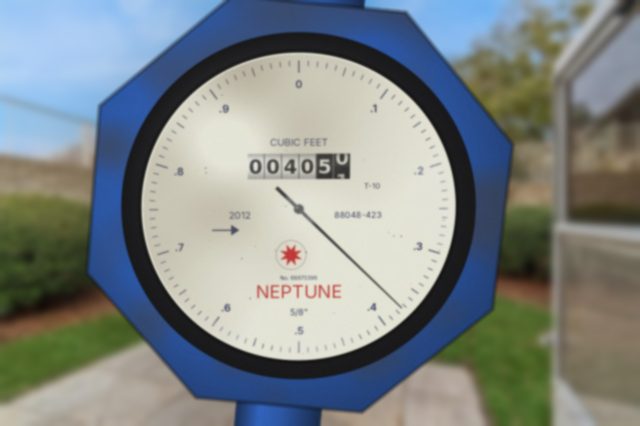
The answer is {"value": 4050.37, "unit": "ft³"}
